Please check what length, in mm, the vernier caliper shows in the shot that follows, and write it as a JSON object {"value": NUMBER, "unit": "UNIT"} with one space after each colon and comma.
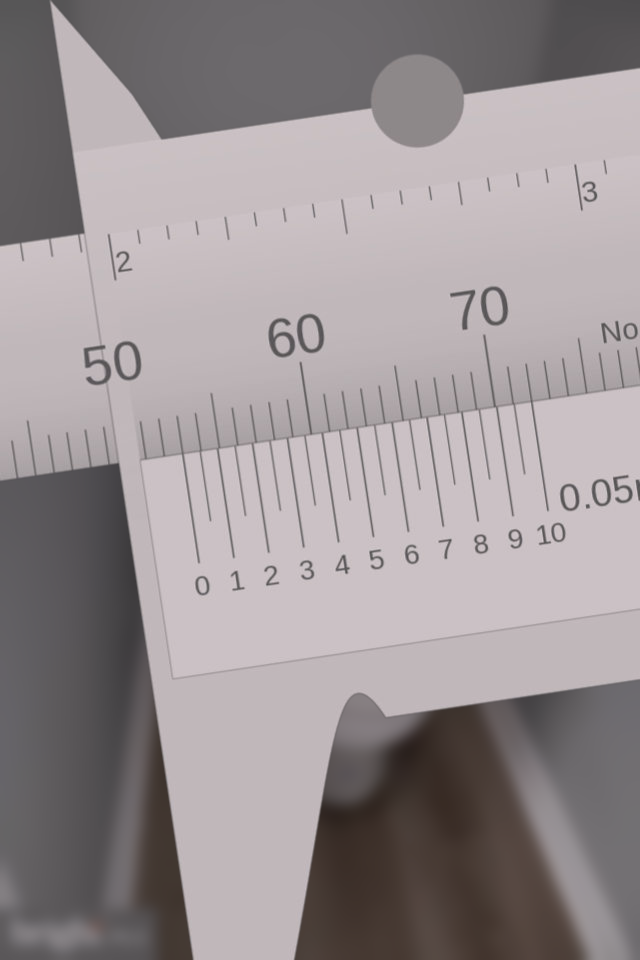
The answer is {"value": 53.0, "unit": "mm"}
